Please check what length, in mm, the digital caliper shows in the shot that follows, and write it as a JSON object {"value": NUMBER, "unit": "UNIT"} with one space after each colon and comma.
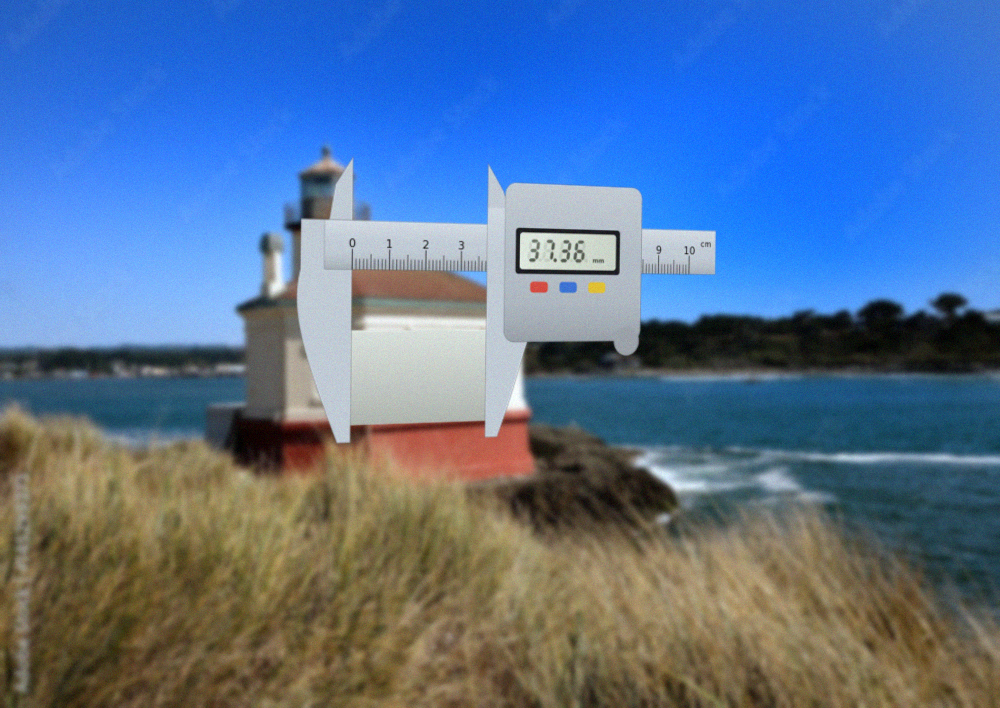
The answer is {"value": 37.36, "unit": "mm"}
